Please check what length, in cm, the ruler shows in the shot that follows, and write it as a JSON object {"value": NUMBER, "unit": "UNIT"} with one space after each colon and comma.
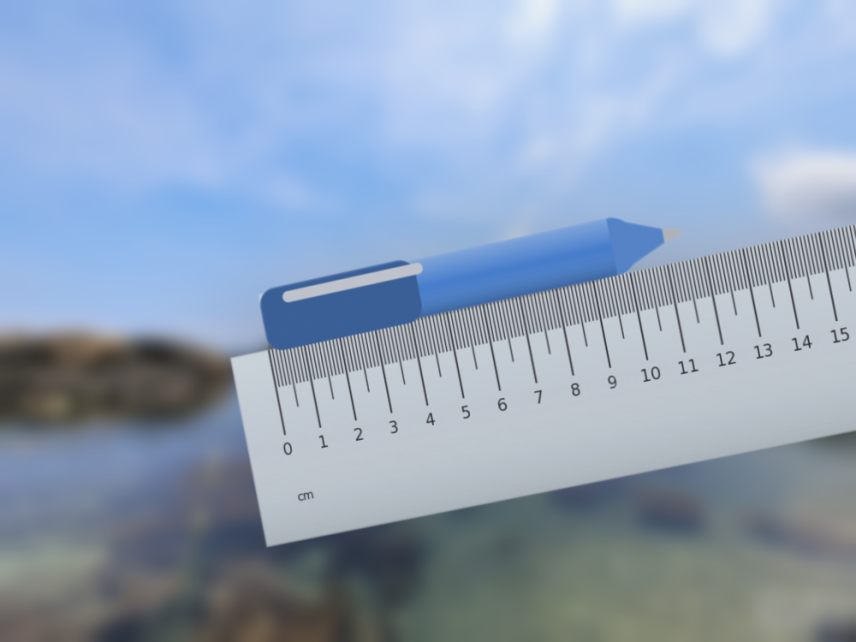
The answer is {"value": 11.5, "unit": "cm"}
